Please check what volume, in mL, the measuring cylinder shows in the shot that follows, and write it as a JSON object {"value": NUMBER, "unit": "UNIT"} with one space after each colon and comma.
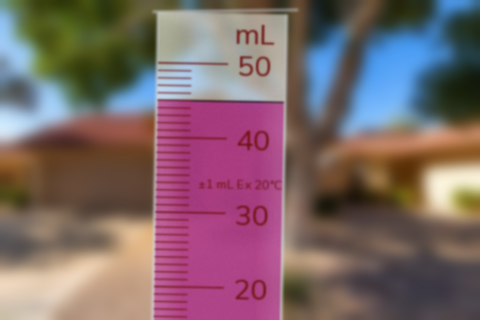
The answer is {"value": 45, "unit": "mL"}
